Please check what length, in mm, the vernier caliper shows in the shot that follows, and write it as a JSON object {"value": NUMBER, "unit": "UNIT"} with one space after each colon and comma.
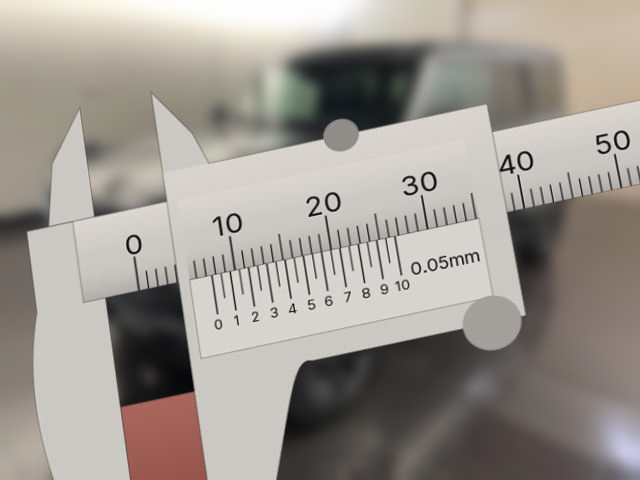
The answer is {"value": 7.6, "unit": "mm"}
